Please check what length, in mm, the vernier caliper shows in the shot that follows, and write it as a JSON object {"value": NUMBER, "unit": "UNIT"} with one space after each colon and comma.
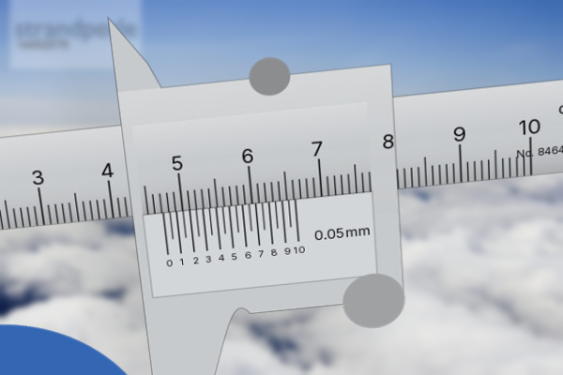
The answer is {"value": 47.2, "unit": "mm"}
